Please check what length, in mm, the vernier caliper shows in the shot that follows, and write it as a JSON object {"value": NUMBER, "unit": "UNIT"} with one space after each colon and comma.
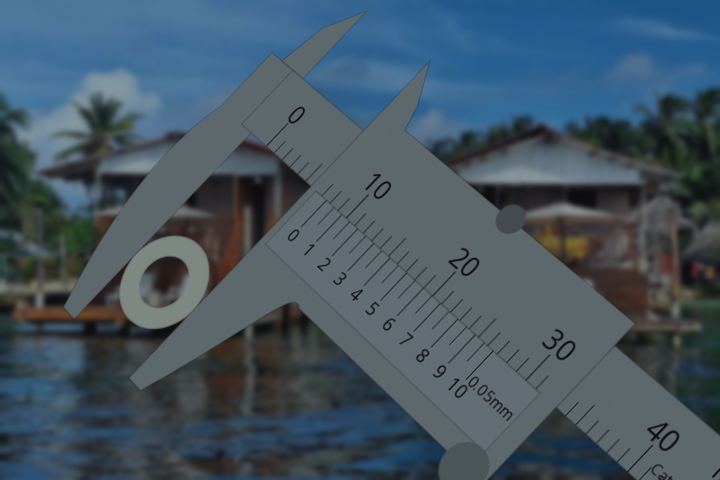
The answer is {"value": 7.6, "unit": "mm"}
